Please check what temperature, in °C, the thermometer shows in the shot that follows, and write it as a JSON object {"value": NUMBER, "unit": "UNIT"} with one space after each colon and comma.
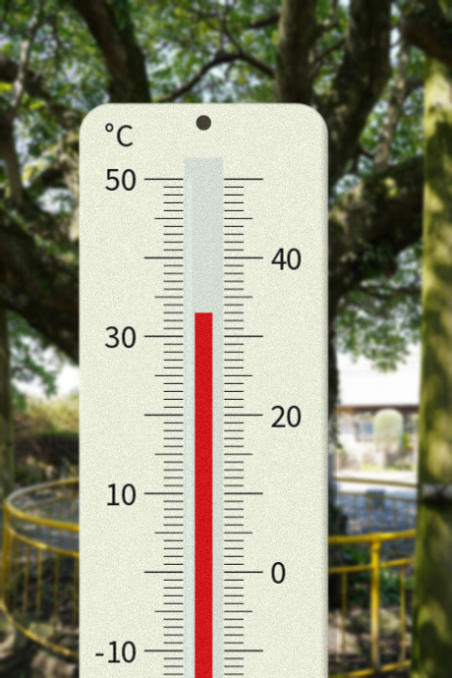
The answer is {"value": 33, "unit": "°C"}
